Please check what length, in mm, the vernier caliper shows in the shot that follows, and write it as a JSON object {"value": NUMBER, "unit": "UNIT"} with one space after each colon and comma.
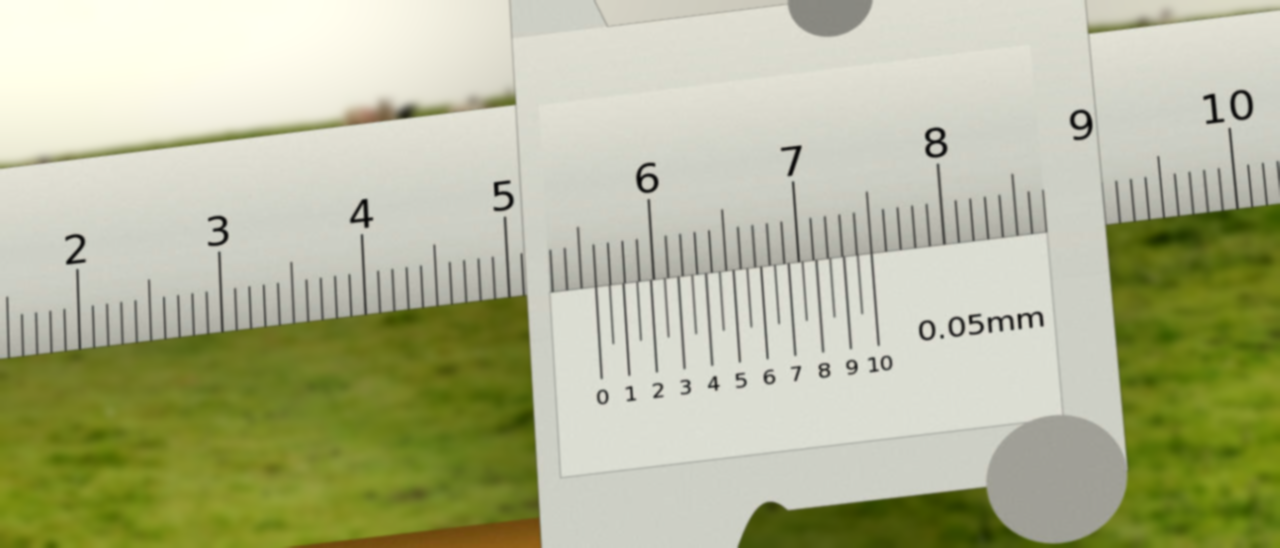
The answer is {"value": 56.0, "unit": "mm"}
